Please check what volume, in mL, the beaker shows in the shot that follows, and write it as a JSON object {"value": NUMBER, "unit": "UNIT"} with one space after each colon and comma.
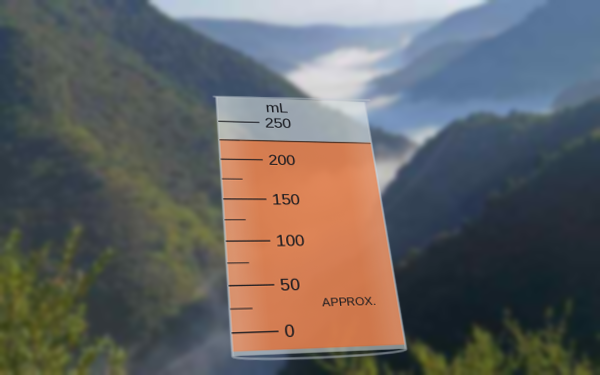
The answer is {"value": 225, "unit": "mL"}
